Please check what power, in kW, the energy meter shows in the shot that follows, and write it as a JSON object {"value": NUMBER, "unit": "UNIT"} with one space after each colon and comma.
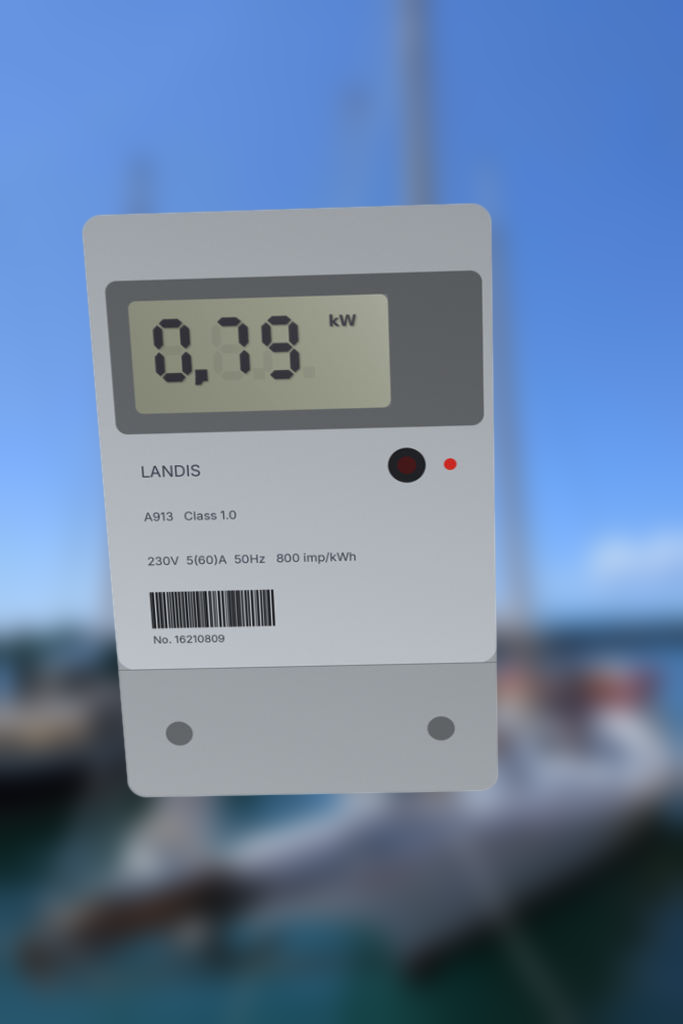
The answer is {"value": 0.79, "unit": "kW"}
